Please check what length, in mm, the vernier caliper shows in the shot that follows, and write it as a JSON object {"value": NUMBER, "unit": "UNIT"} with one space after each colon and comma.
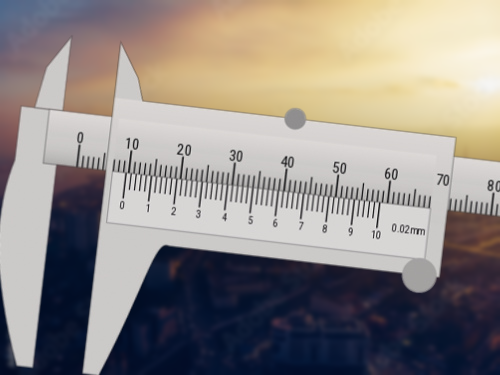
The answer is {"value": 9.5, "unit": "mm"}
